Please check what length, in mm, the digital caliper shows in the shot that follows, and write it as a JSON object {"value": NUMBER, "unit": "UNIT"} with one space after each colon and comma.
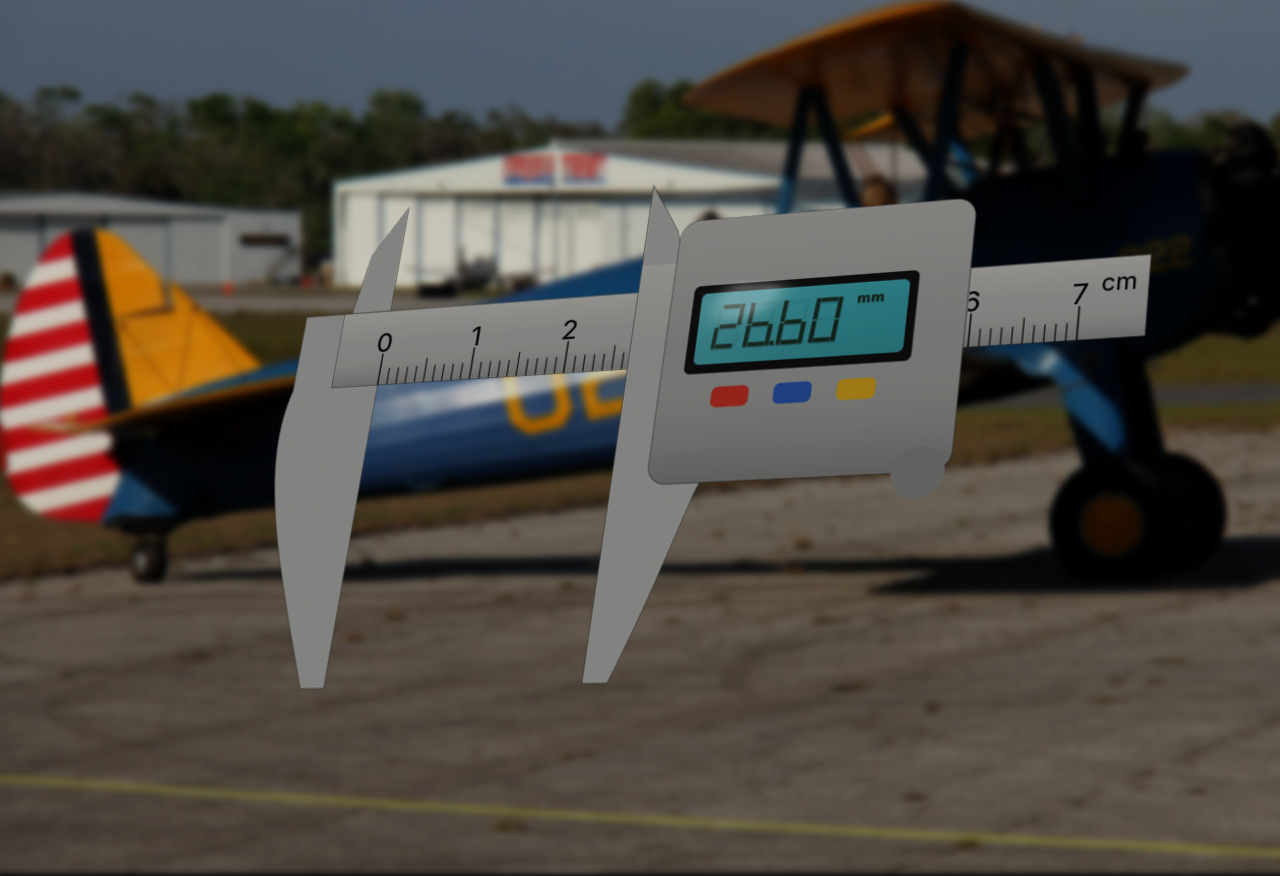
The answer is {"value": 26.60, "unit": "mm"}
